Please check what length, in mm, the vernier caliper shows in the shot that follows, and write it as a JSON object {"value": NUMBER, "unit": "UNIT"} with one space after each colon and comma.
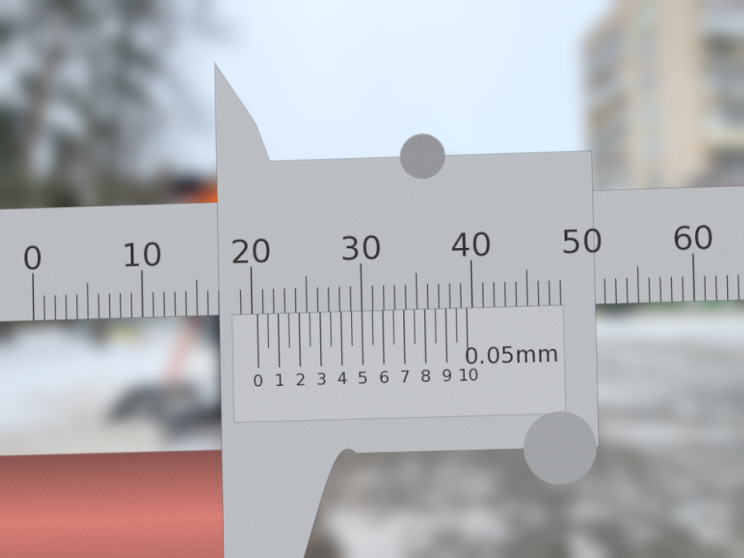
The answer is {"value": 20.5, "unit": "mm"}
